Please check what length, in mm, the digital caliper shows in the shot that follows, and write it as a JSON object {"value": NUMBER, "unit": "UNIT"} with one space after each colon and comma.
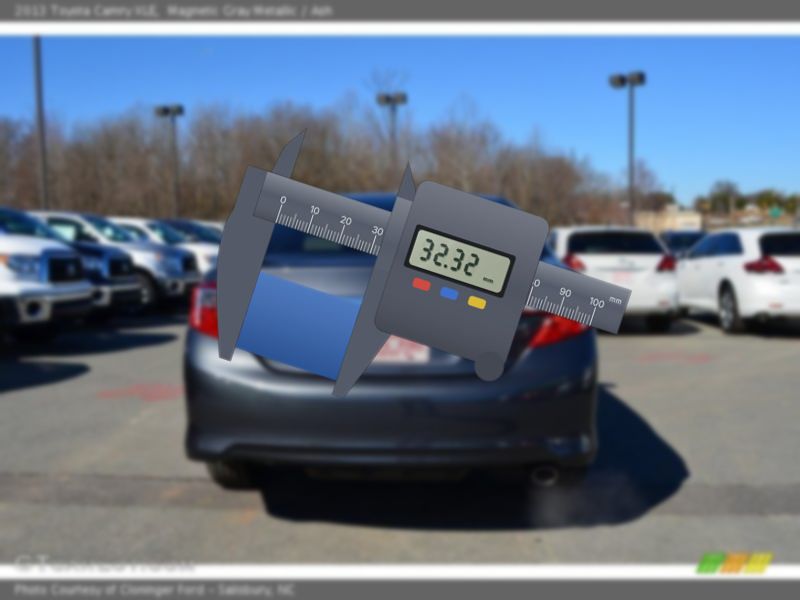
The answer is {"value": 32.32, "unit": "mm"}
